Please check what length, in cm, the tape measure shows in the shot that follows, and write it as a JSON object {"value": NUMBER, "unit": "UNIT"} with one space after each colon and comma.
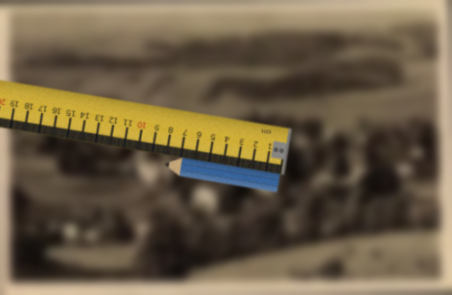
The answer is {"value": 8, "unit": "cm"}
